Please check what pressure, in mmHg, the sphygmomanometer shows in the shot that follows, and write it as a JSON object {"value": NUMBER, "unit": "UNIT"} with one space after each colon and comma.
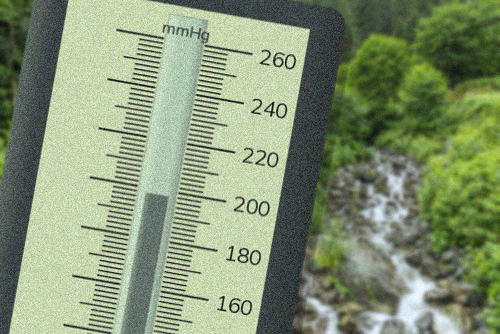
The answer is {"value": 198, "unit": "mmHg"}
